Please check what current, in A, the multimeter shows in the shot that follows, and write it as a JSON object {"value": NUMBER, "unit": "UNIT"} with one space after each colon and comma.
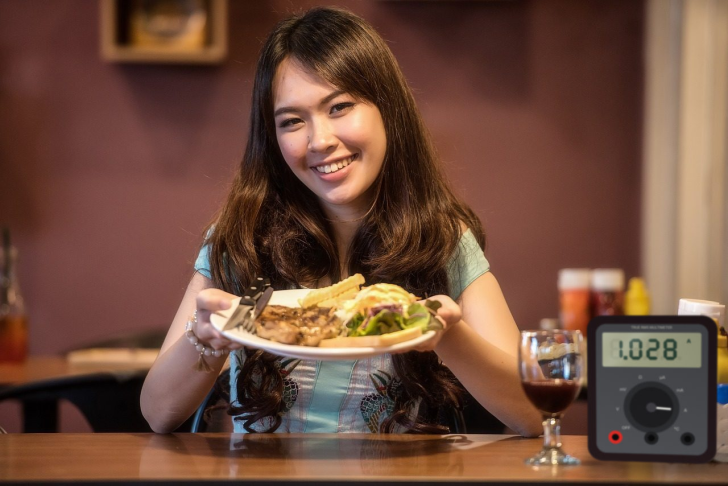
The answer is {"value": 1.028, "unit": "A"}
